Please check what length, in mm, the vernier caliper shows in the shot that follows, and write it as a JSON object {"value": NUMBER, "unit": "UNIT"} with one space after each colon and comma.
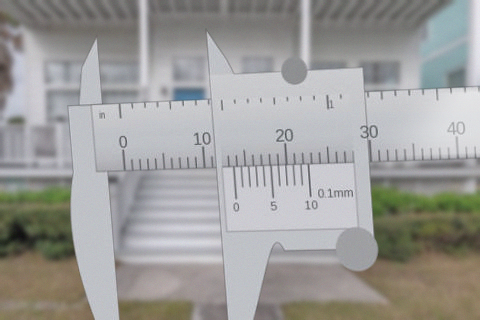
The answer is {"value": 13.6, "unit": "mm"}
